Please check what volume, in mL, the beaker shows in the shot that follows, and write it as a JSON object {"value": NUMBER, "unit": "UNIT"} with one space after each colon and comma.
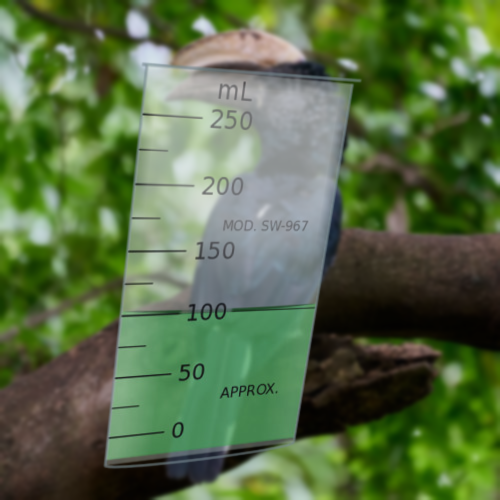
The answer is {"value": 100, "unit": "mL"}
